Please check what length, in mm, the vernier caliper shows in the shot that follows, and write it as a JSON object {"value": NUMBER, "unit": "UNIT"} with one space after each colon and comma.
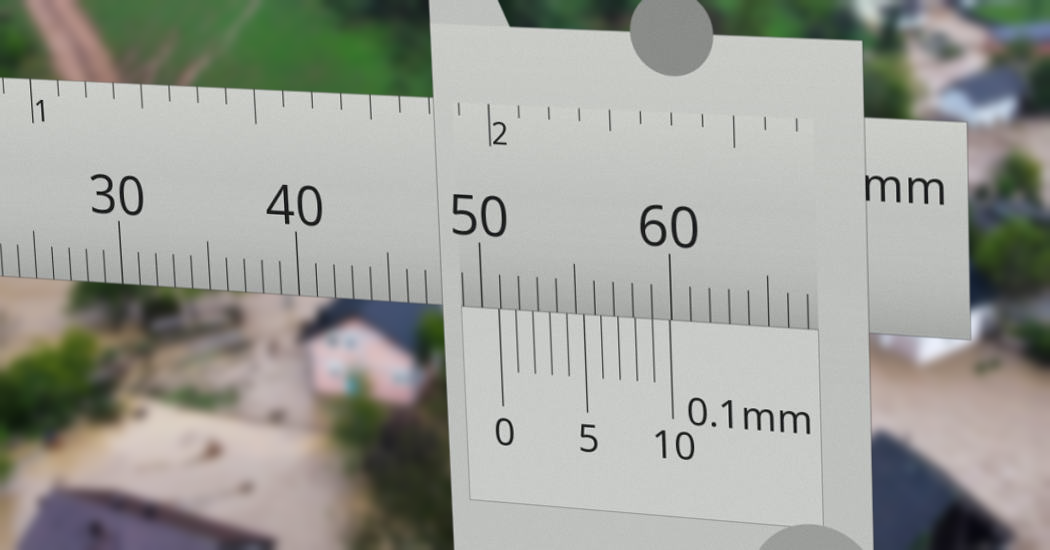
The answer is {"value": 50.9, "unit": "mm"}
